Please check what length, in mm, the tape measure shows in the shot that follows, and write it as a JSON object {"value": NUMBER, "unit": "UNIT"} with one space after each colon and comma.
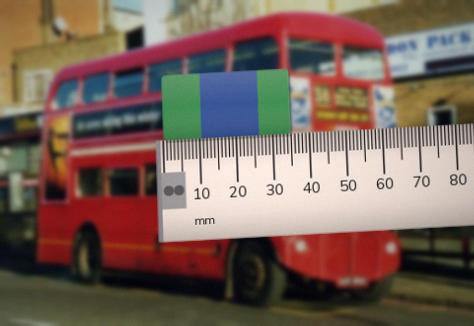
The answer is {"value": 35, "unit": "mm"}
